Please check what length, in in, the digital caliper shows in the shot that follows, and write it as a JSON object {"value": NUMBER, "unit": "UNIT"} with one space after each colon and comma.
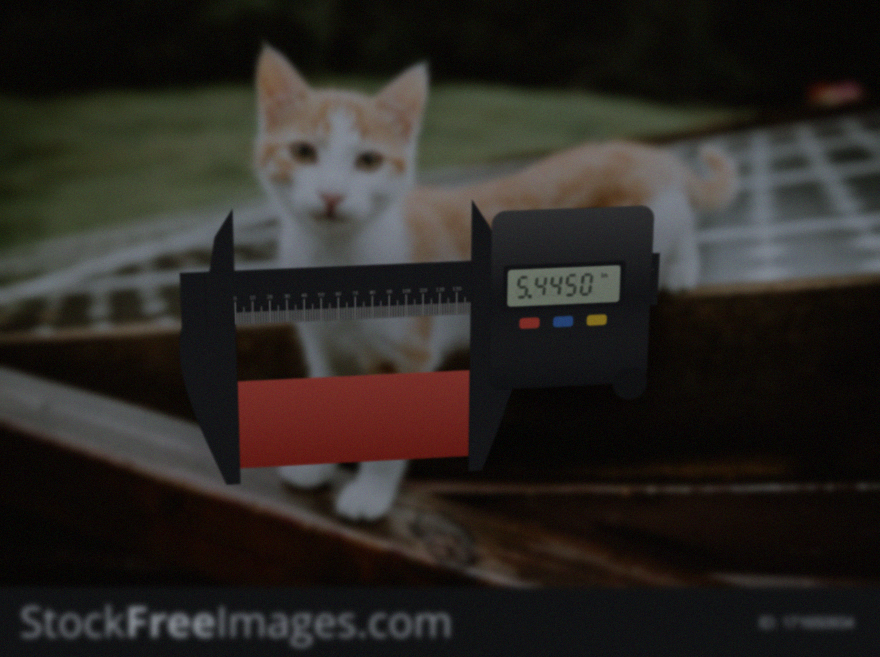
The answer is {"value": 5.4450, "unit": "in"}
